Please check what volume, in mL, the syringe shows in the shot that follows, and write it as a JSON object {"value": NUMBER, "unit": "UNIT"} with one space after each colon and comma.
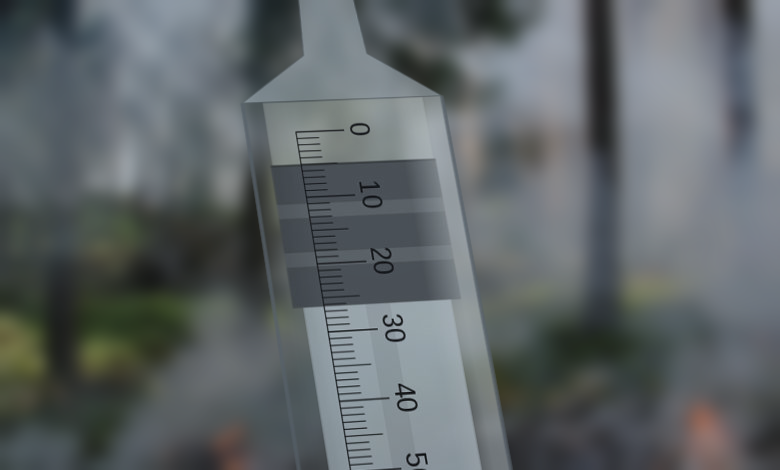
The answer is {"value": 5, "unit": "mL"}
